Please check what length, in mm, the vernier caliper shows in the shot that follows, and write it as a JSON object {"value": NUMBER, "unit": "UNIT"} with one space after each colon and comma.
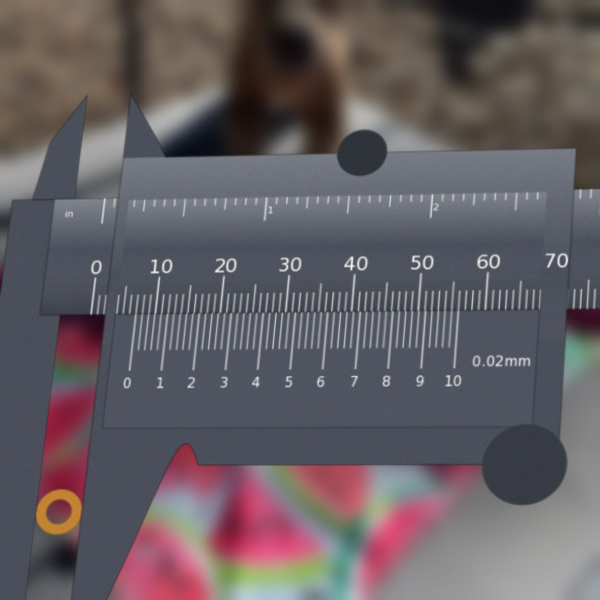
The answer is {"value": 7.0, "unit": "mm"}
